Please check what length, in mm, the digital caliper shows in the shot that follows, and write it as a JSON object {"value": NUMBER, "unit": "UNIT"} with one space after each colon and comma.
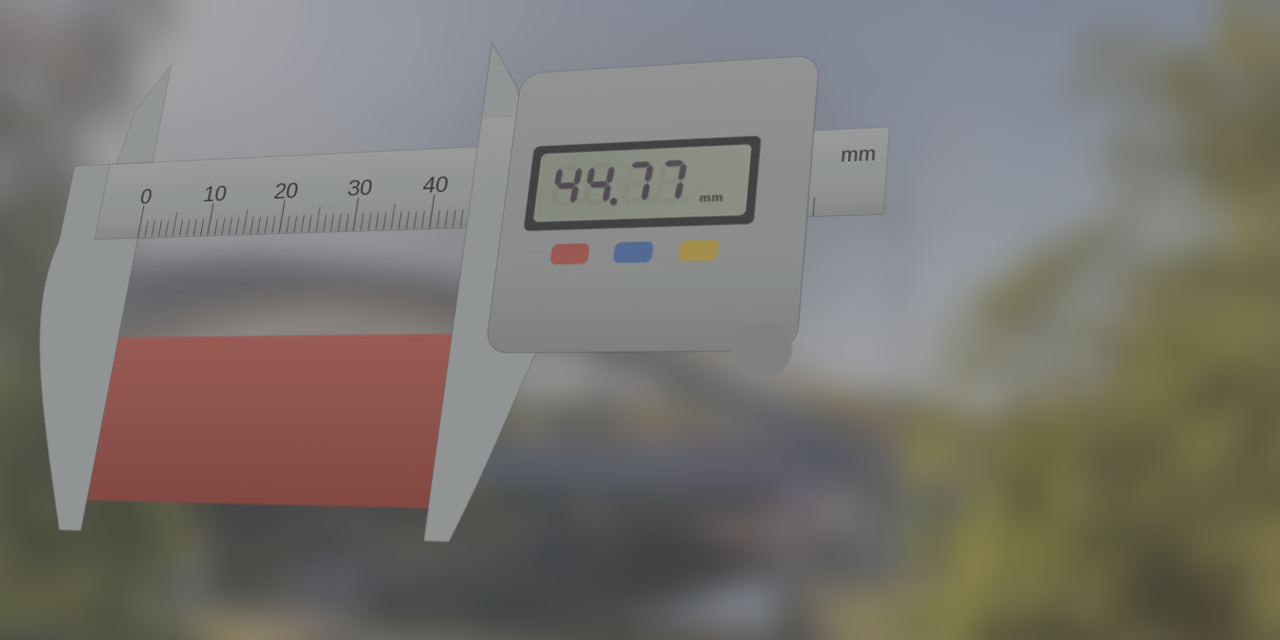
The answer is {"value": 44.77, "unit": "mm"}
